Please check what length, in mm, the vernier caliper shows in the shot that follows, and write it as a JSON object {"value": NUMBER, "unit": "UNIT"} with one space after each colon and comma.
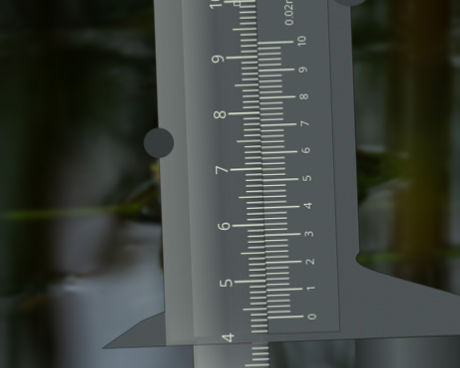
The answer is {"value": 43.4, "unit": "mm"}
